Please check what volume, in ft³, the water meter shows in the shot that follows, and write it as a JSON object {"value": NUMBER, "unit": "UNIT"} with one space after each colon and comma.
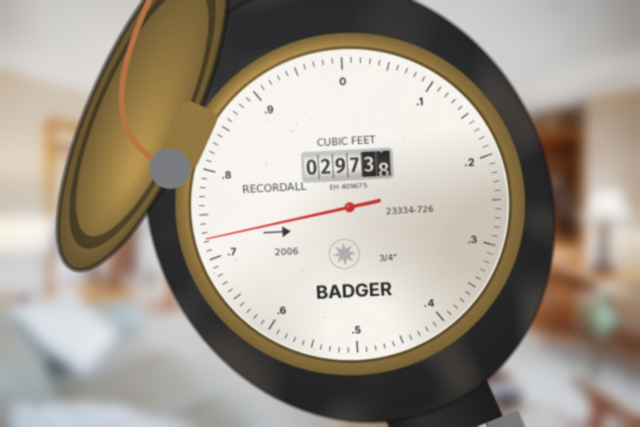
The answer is {"value": 29737.72, "unit": "ft³"}
